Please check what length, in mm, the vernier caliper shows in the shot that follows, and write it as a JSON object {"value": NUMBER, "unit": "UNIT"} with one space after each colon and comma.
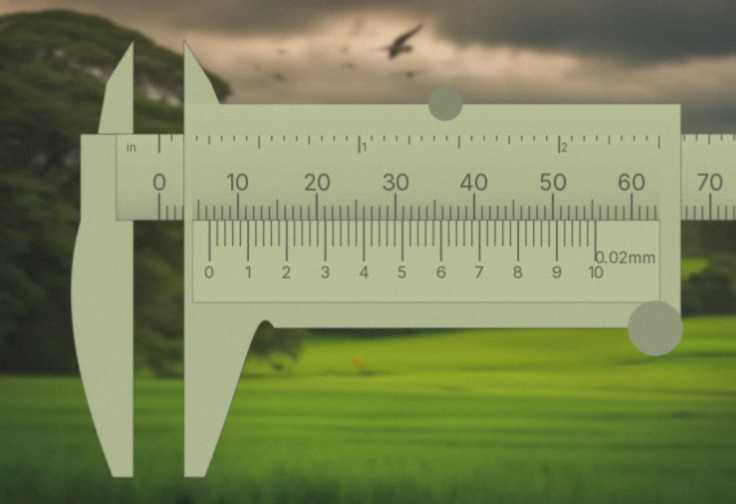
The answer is {"value": 6.4, "unit": "mm"}
